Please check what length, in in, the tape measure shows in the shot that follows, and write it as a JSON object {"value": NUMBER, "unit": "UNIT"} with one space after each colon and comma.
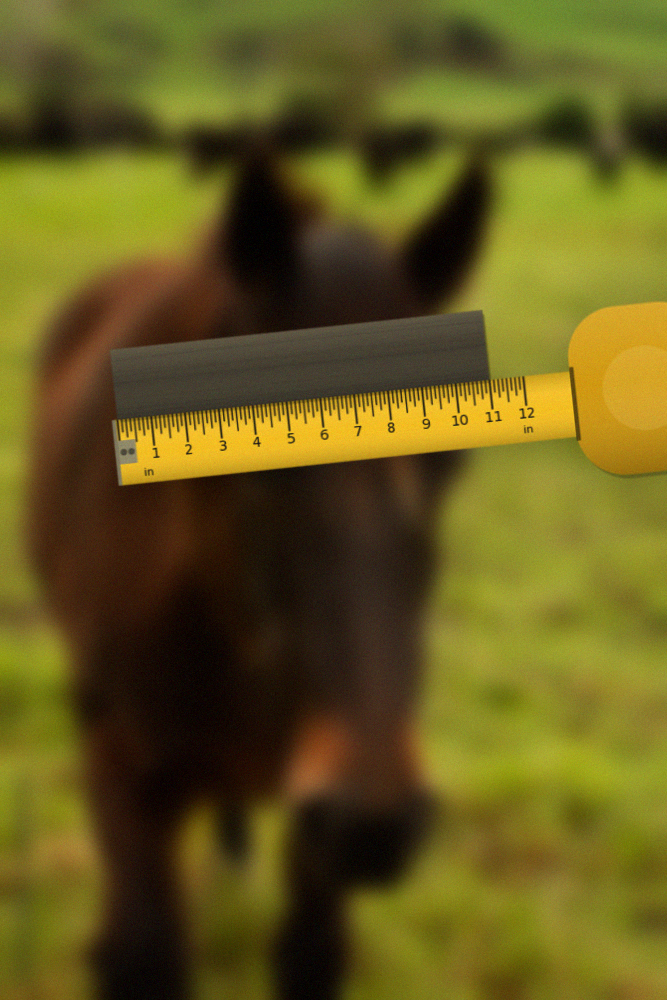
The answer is {"value": 11, "unit": "in"}
